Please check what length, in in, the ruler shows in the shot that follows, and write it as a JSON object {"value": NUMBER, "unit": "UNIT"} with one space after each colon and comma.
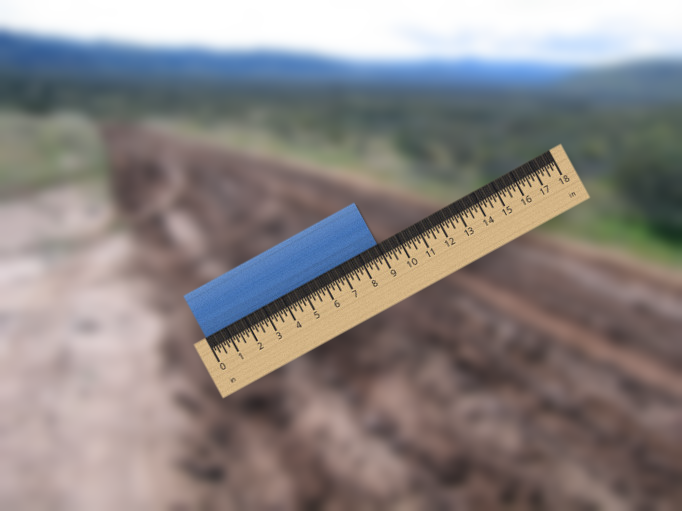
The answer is {"value": 9, "unit": "in"}
